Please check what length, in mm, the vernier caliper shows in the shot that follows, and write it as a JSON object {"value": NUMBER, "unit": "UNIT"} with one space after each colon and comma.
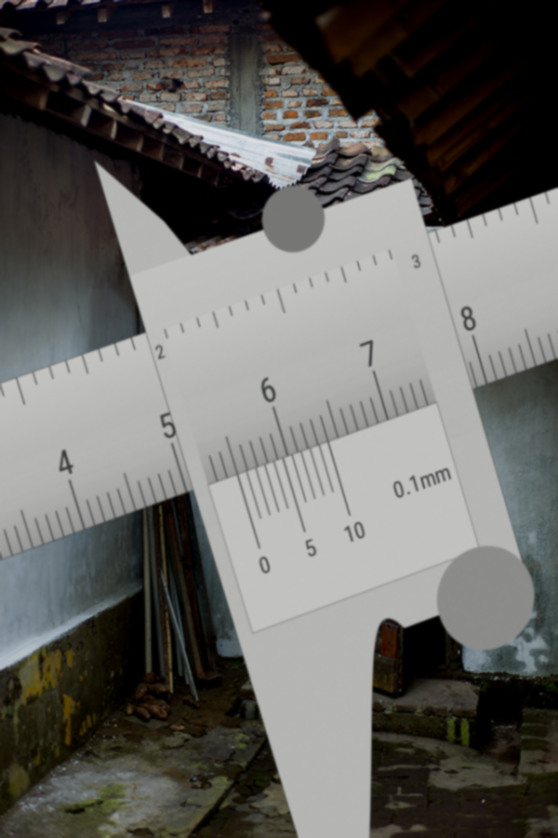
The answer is {"value": 55.0, "unit": "mm"}
